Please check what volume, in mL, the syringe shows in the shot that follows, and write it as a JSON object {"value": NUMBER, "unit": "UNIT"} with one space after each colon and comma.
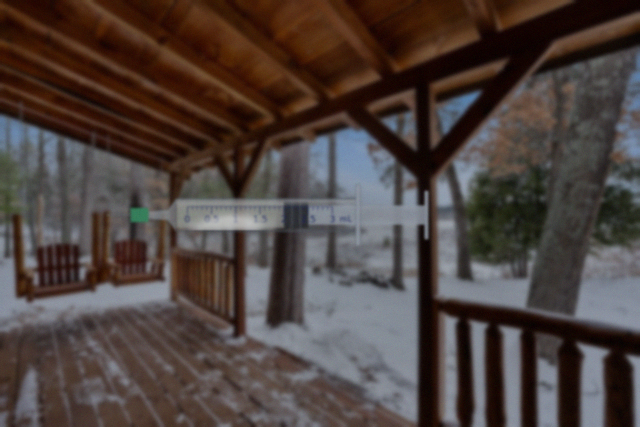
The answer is {"value": 2, "unit": "mL"}
